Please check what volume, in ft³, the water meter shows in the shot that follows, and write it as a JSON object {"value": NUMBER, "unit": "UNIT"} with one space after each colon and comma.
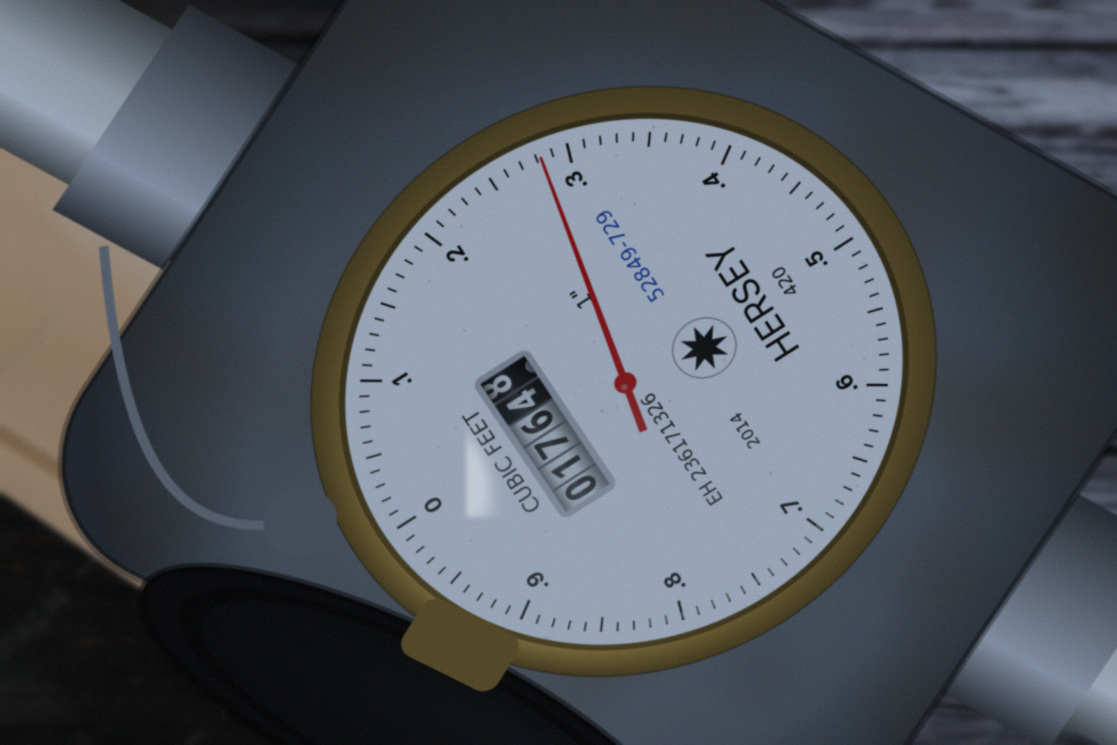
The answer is {"value": 17648.28, "unit": "ft³"}
